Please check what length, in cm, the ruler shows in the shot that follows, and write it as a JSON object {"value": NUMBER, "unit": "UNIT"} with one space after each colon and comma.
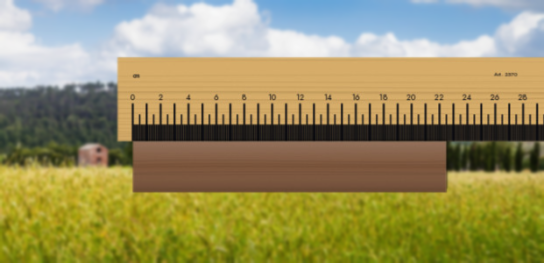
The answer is {"value": 22.5, "unit": "cm"}
